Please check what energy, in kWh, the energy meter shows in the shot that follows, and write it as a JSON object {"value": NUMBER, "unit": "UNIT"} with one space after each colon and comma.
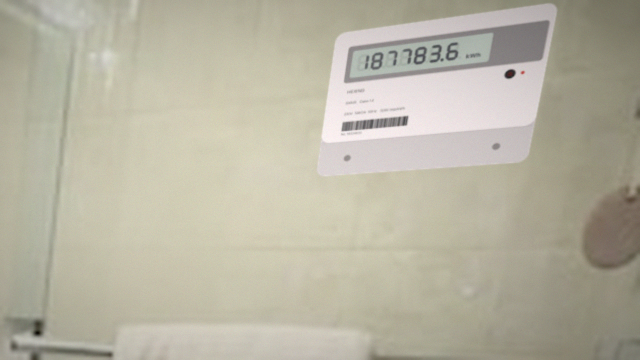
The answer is {"value": 187783.6, "unit": "kWh"}
